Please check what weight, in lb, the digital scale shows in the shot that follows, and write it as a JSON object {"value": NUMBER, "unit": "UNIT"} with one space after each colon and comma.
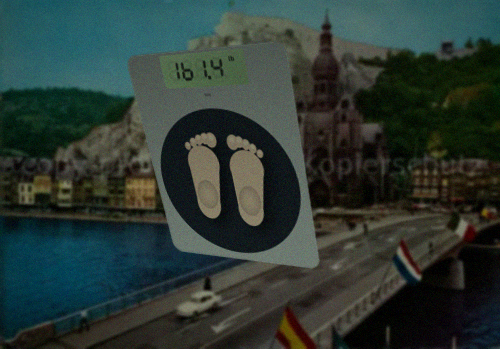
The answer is {"value": 161.4, "unit": "lb"}
